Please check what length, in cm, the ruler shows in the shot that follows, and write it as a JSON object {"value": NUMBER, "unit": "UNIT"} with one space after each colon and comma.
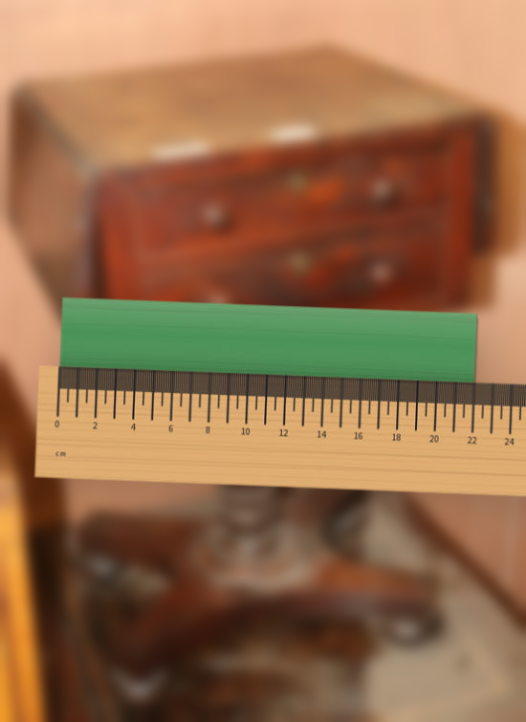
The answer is {"value": 22, "unit": "cm"}
